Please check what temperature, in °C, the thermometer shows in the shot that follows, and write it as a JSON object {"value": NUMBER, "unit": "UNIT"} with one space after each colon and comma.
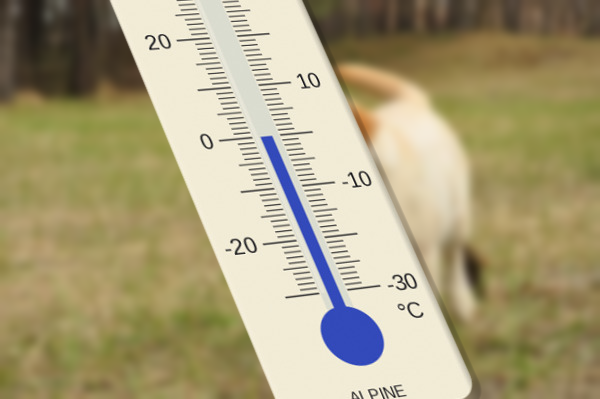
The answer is {"value": 0, "unit": "°C"}
